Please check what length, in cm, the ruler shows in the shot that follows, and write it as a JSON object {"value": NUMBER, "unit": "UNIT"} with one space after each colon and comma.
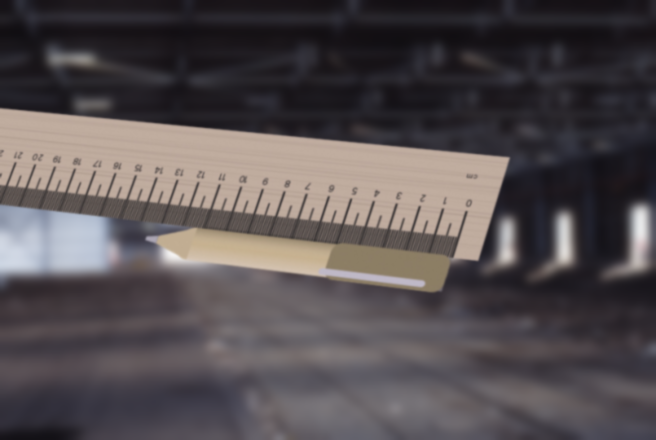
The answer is {"value": 13.5, "unit": "cm"}
